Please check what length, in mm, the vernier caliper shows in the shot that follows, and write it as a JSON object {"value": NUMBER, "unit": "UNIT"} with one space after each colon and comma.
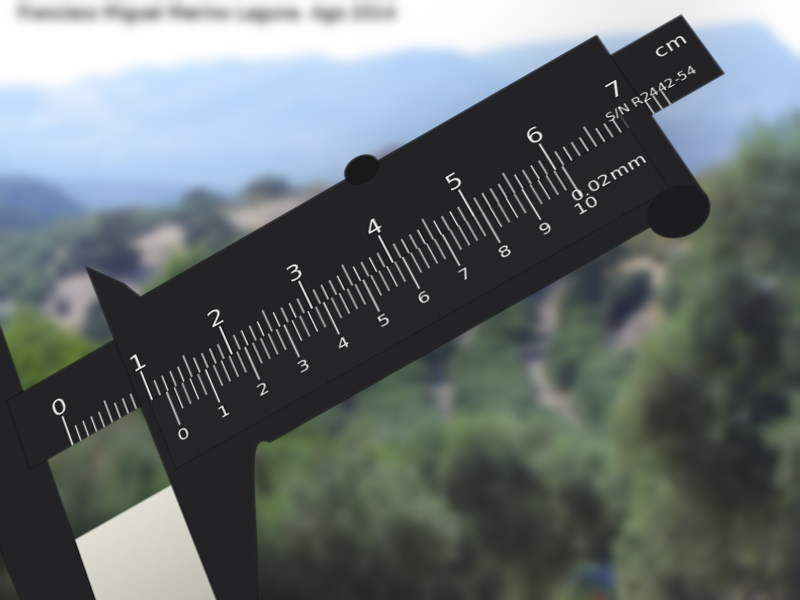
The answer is {"value": 11.8, "unit": "mm"}
